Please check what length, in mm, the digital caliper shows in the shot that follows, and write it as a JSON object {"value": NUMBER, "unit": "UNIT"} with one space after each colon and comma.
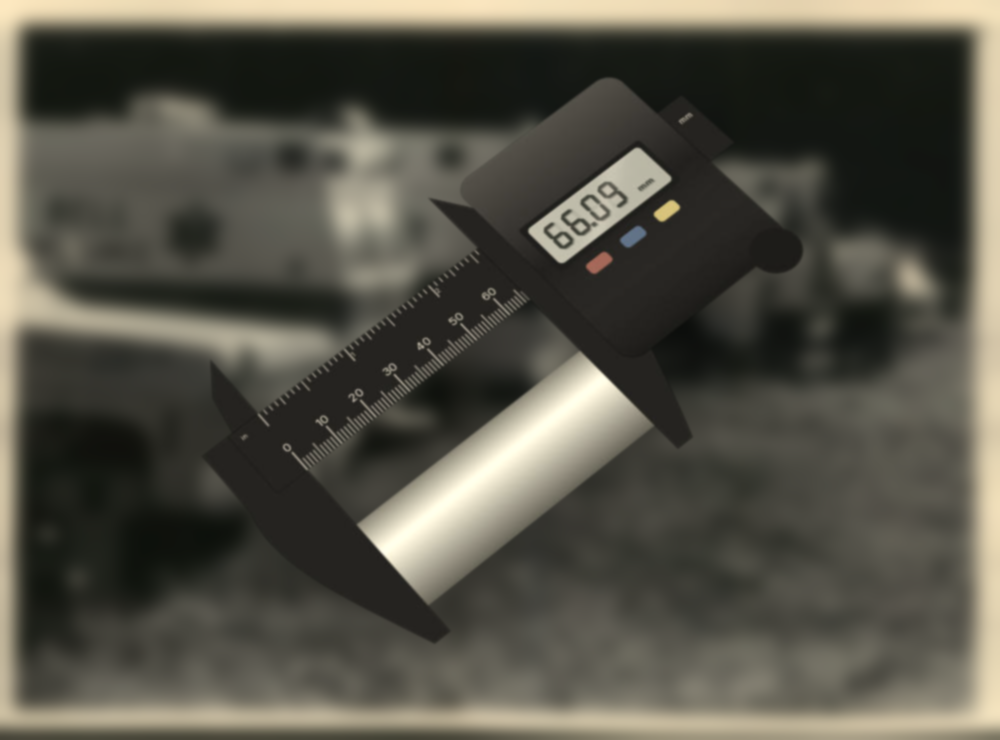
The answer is {"value": 66.09, "unit": "mm"}
